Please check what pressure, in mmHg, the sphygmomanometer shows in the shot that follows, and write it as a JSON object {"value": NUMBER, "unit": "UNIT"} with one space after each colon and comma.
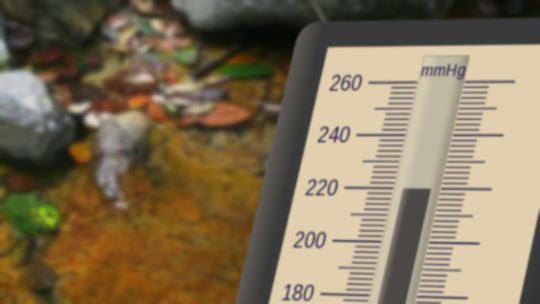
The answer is {"value": 220, "unit": "mmHg"}
